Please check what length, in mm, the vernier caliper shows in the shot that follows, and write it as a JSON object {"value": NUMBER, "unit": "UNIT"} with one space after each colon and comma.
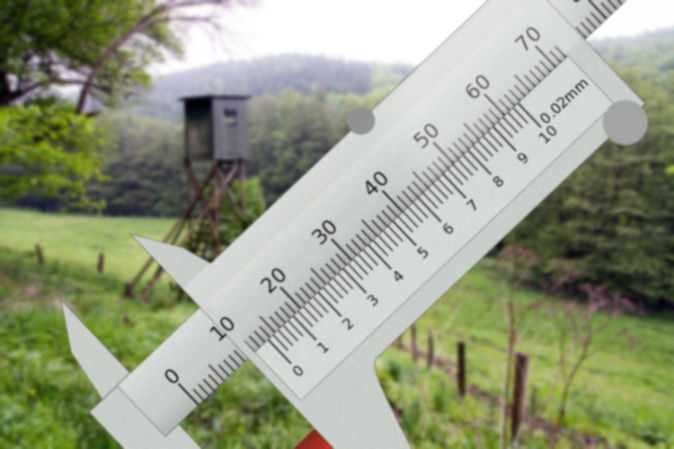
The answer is {"value": 13.6, "unit": "mm"}
